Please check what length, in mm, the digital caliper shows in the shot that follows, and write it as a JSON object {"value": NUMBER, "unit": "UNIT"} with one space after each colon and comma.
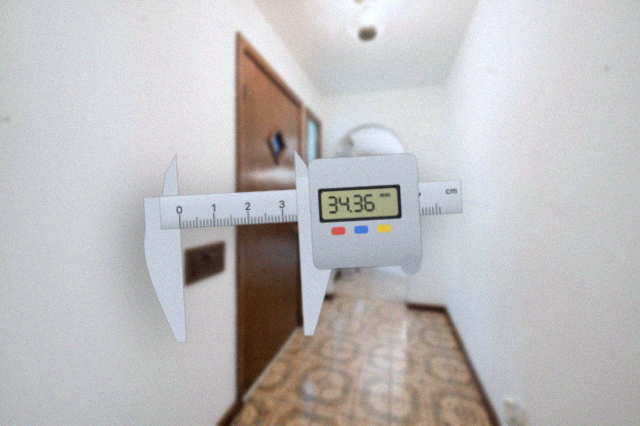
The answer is {"value": 34.36, "unit": "mm"}
